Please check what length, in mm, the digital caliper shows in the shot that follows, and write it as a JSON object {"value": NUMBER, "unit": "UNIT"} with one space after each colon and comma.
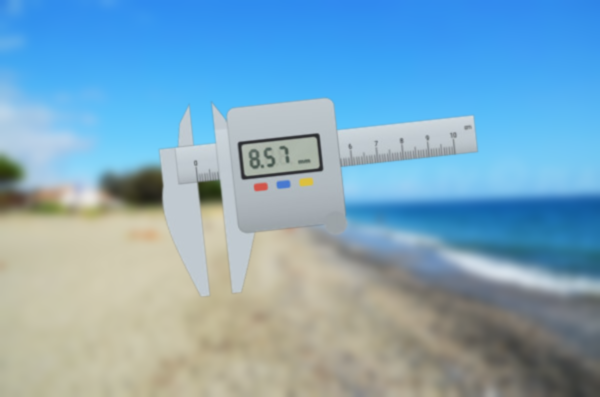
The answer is {"value": 8.57, "unit": "mm"}
